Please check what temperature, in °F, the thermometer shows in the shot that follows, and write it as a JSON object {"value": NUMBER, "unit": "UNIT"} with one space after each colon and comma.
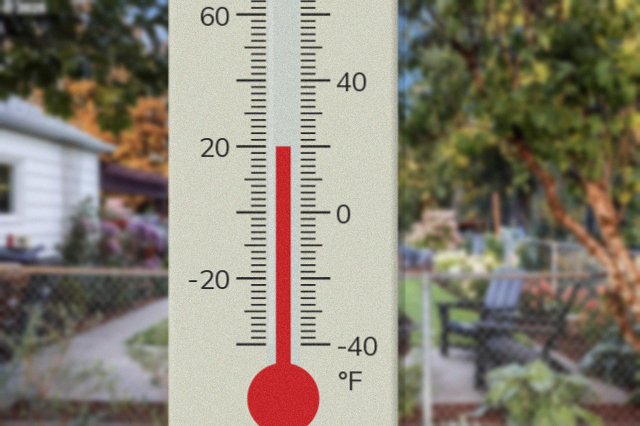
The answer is {"value": 20, "unit": "°F"}
